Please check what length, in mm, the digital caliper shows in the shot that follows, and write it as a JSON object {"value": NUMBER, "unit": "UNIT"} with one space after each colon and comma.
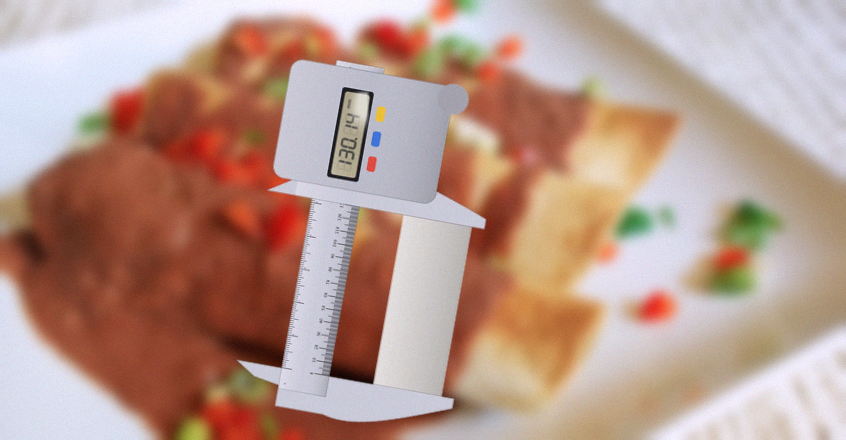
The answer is {"value": 130.14, "unit": "mm"}
